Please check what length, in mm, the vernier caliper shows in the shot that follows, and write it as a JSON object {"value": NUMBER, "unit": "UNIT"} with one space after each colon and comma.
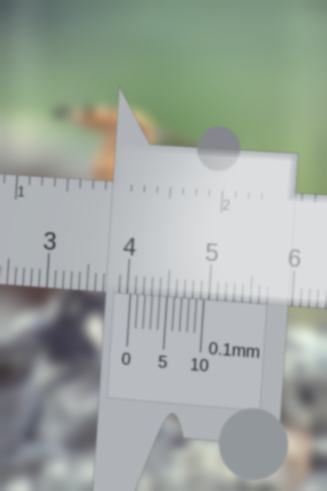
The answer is {"value": 40.4, "unit": "mm"}
